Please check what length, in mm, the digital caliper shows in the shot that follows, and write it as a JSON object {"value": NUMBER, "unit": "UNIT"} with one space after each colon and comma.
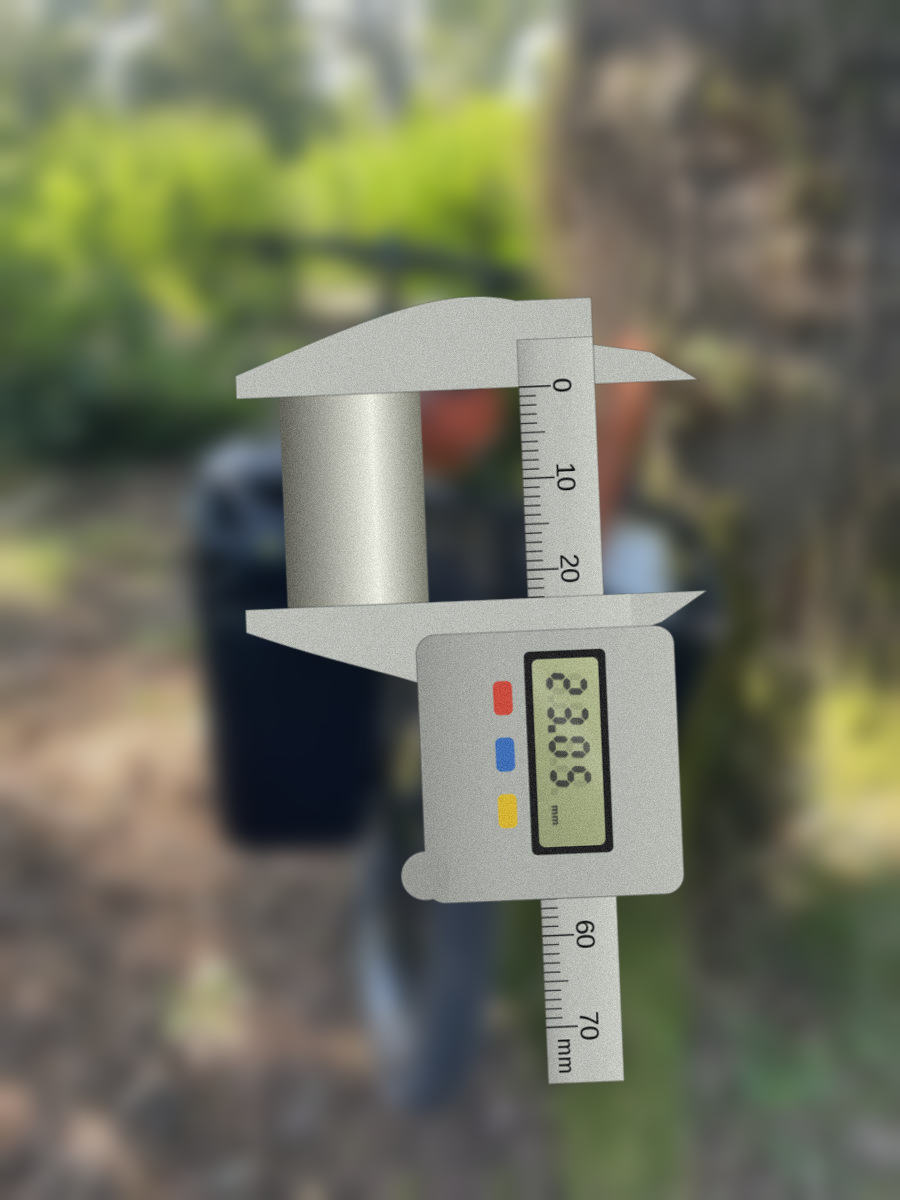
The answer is {"value": 23.05, "unit": "mm"}
